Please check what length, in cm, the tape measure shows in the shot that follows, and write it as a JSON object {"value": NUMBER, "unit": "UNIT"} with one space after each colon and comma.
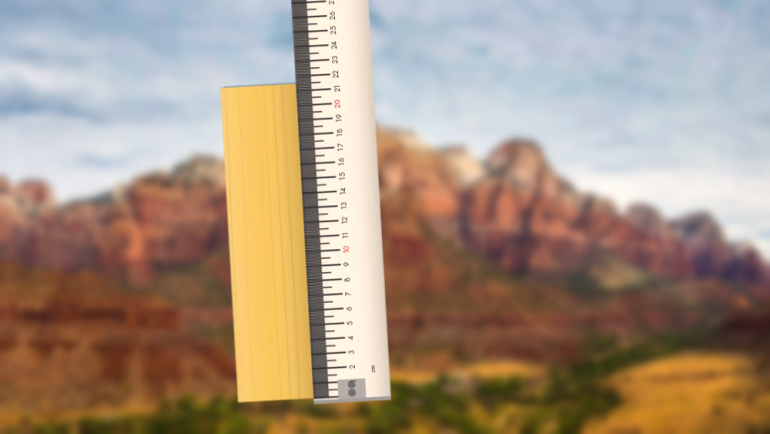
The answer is {"value": 21.5, "unit": "cm"}
